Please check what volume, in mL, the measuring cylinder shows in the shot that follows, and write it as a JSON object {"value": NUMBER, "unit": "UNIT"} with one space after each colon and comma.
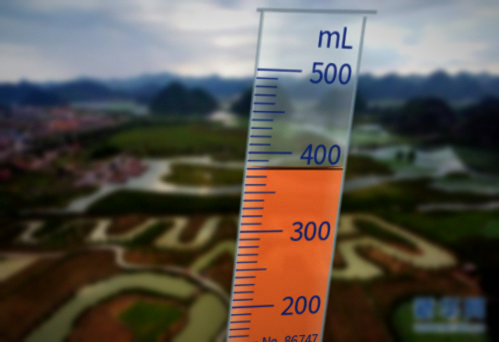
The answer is {"value": 380, "unit": "mL"}
